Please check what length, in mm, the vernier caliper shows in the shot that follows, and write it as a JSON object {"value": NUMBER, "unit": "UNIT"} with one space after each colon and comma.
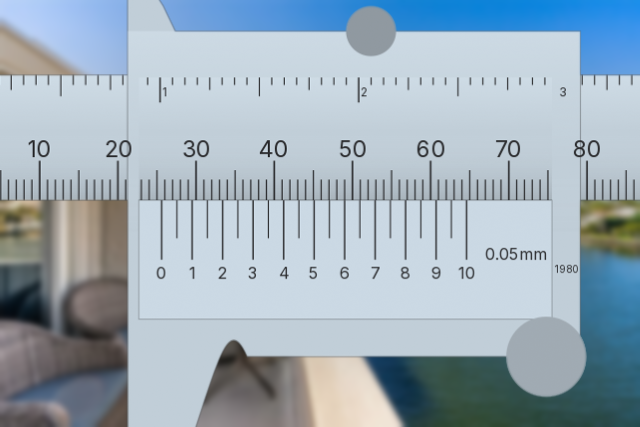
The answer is {"value": 25.6, "unit": "mm"}
